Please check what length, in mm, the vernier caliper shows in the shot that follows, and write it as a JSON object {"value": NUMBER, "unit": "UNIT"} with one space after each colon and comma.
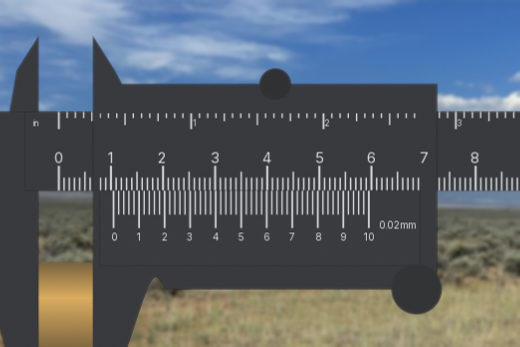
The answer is {"value": 10.5, "unit": "mm"}
